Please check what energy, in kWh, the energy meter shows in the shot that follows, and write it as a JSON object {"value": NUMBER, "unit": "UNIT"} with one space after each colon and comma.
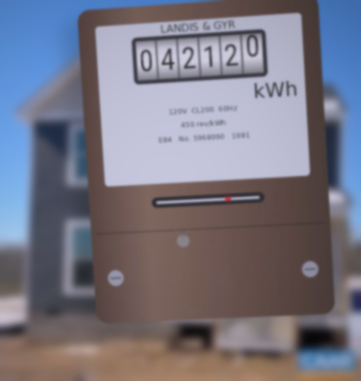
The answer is {"value": 42120, "unit": "kWh"}
